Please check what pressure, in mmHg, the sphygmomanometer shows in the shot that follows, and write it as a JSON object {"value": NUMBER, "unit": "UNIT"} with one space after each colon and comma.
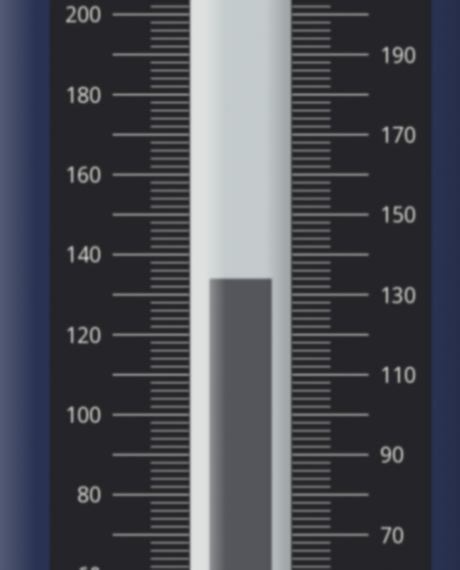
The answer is {"value": 134, "unit": "mmHg"}
